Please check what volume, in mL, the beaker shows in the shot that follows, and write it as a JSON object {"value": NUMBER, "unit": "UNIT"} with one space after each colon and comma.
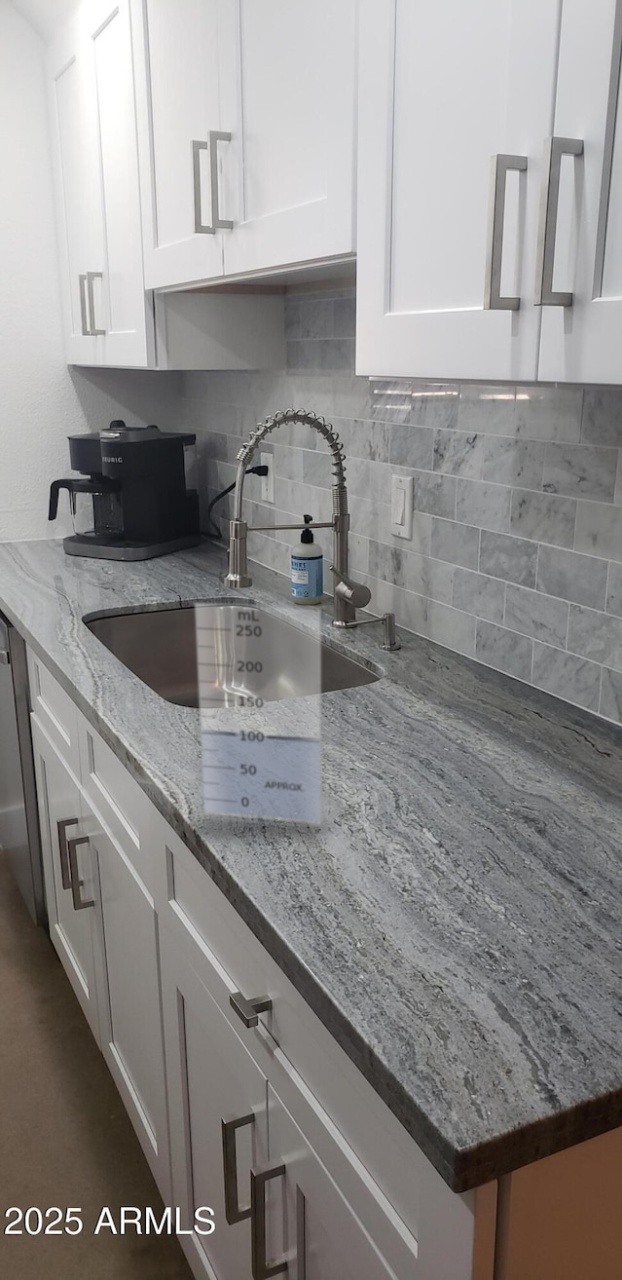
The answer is {"value": 100, "unit": "mL"}
